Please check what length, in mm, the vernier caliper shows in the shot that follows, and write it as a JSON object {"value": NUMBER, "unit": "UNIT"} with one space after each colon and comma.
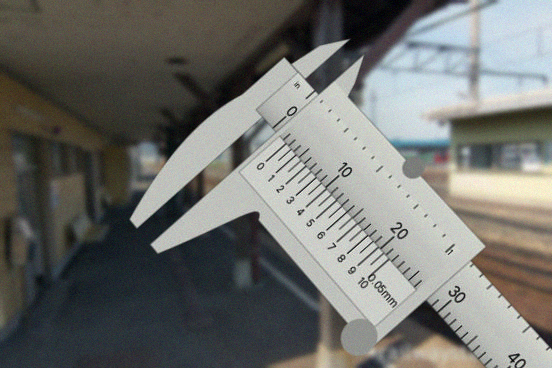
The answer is {"value": 2.6, "unit": "mm"}
